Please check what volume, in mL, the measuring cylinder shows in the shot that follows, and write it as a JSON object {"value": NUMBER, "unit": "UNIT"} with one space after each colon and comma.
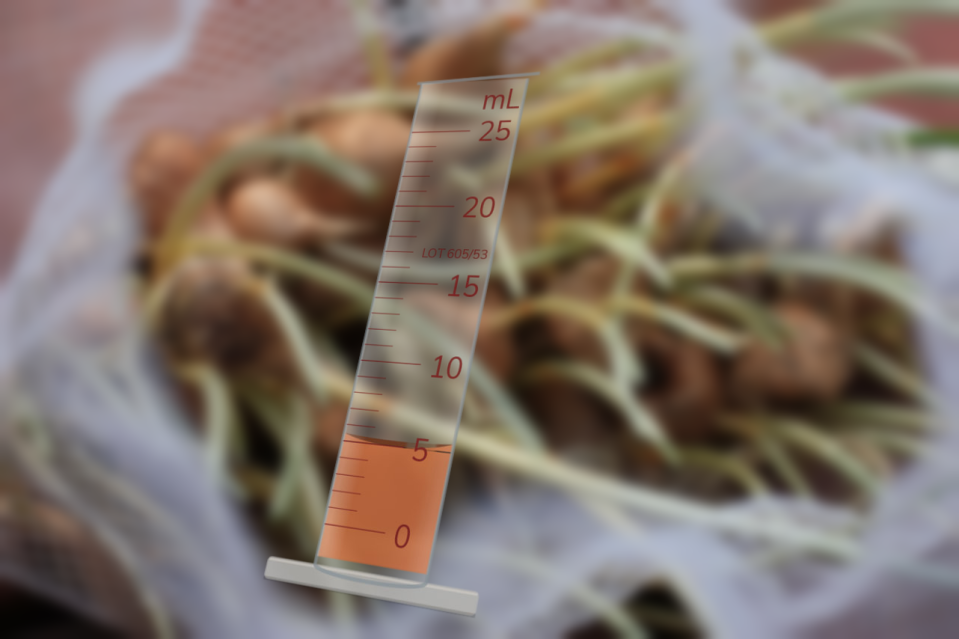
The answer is {"value": 5, "unit": "mL"}
